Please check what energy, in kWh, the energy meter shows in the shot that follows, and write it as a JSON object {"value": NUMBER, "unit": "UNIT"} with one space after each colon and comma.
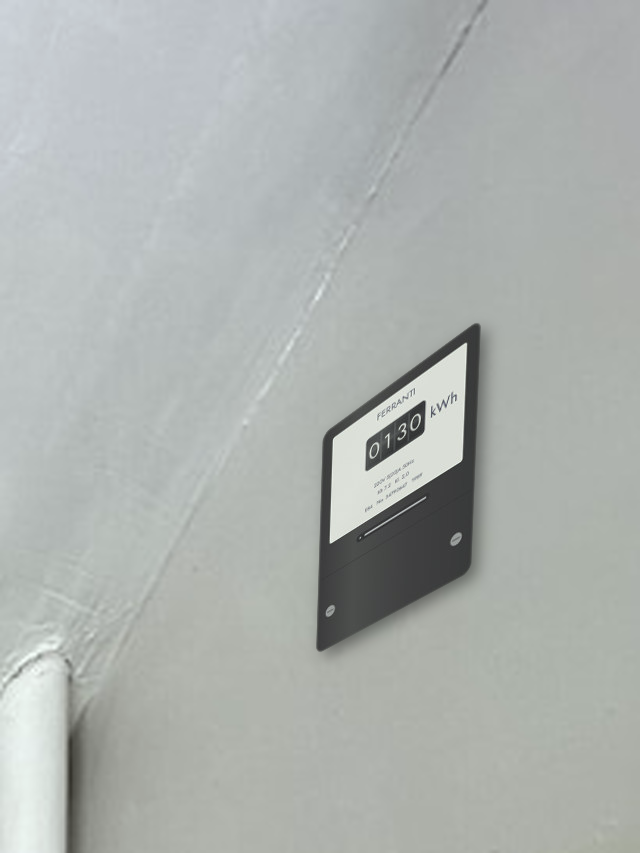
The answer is {"value": 130, "unit": "kWh"}
